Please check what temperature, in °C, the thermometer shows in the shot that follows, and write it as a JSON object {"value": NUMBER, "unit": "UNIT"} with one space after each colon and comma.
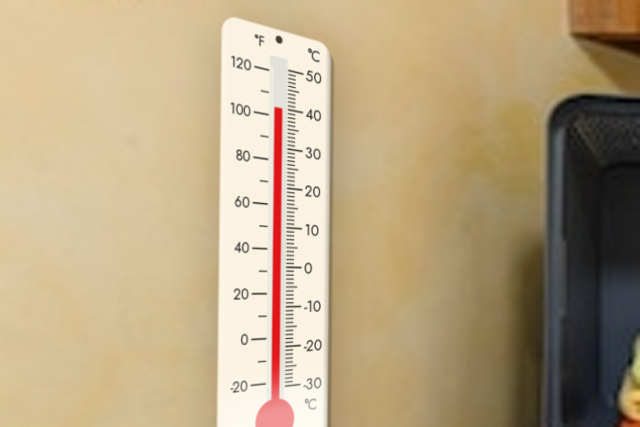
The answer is {"value": 40, "unit": "°C"}
